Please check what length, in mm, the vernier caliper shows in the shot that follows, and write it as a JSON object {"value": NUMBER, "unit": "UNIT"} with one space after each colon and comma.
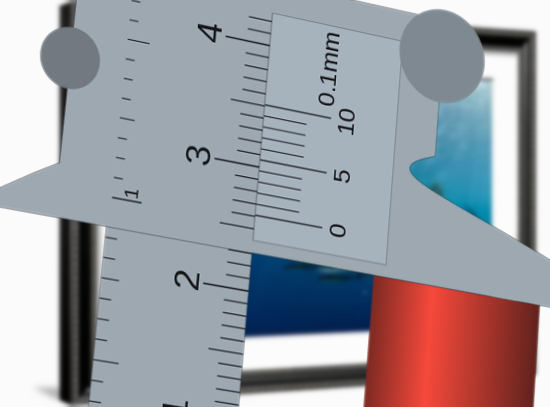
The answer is {"value": 26.1, "unit": "mm"}
